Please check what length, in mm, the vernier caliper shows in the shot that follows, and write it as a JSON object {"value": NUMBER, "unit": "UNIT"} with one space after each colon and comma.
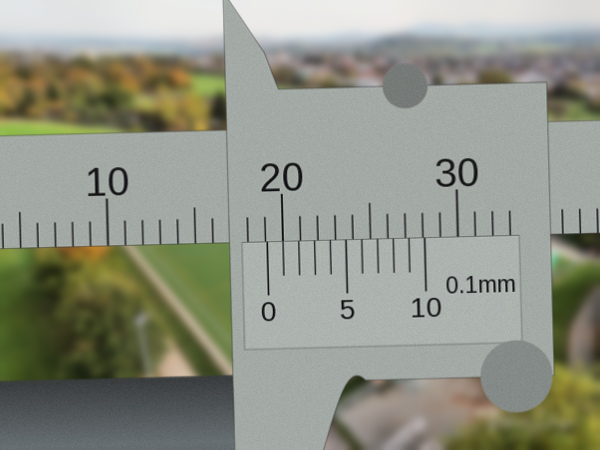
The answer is {"value": 19.1, "unit": "mm"}
